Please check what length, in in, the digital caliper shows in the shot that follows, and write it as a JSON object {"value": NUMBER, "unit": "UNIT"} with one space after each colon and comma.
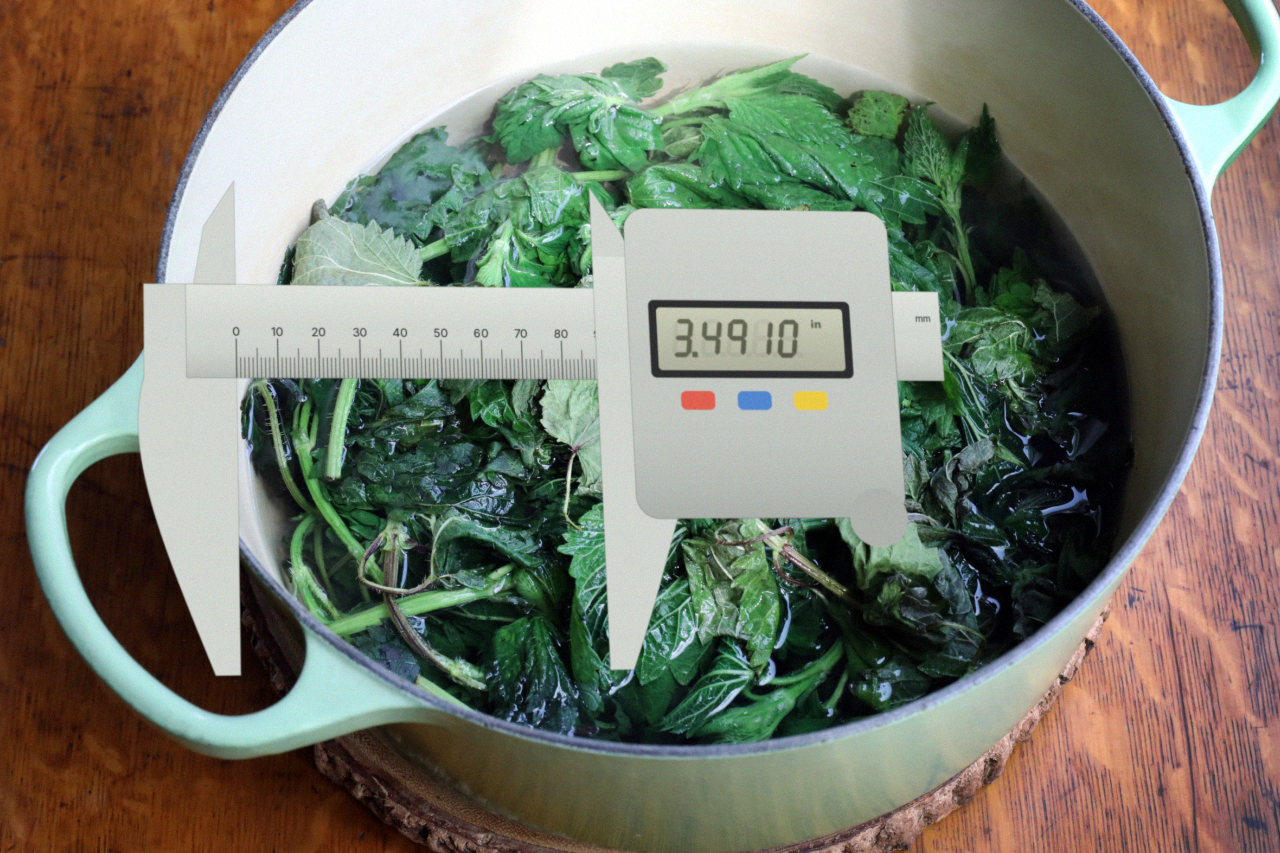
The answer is {"value": 3.4910, "unit": "in"}
